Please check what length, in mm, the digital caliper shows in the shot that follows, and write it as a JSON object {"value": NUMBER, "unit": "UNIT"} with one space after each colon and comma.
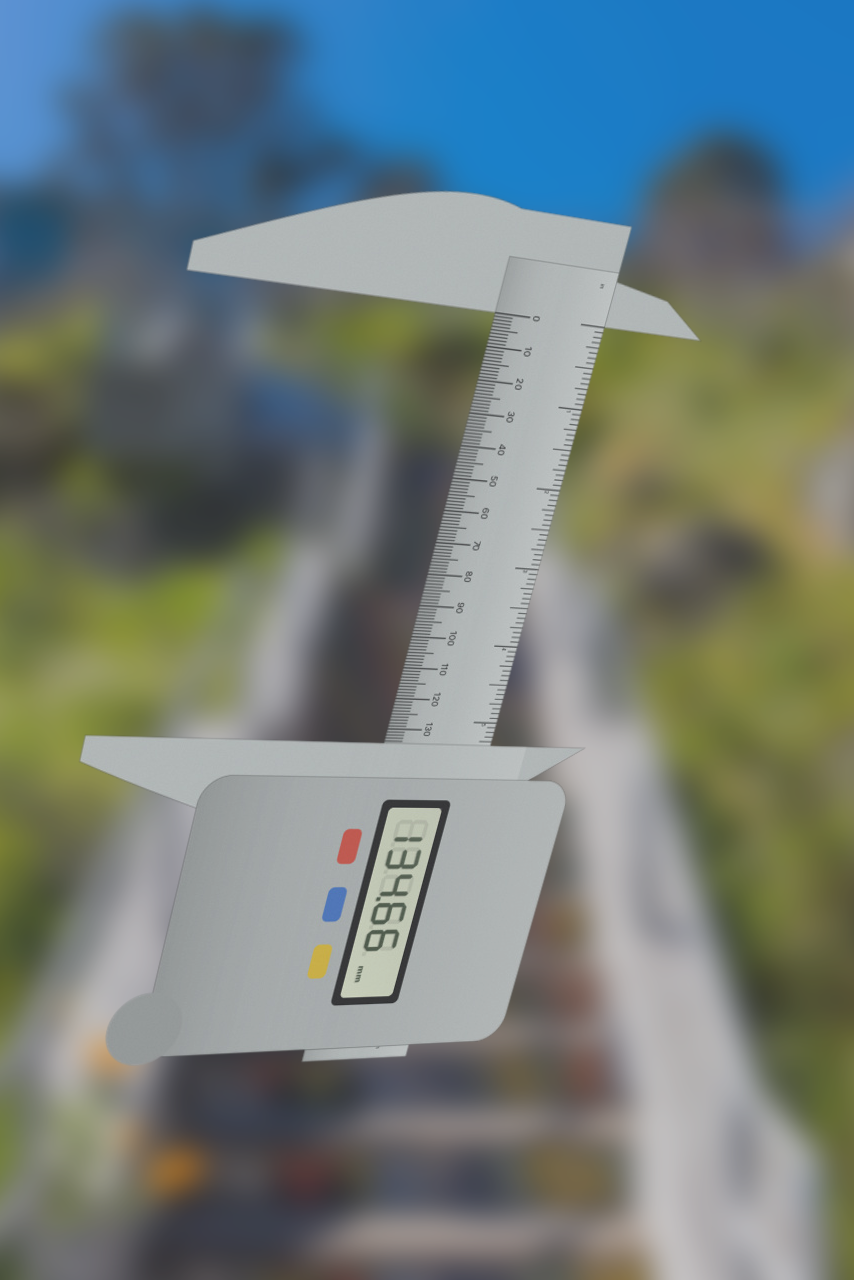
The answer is {"value": 134.66, "unit": "mm"}
